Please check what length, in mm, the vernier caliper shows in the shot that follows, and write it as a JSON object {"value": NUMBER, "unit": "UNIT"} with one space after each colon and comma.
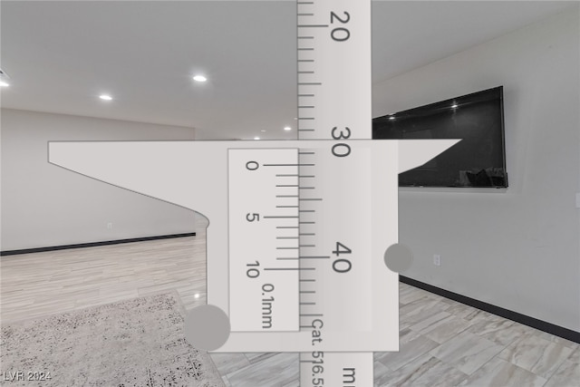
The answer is {"value": 32.0, "unit": "mm"}
